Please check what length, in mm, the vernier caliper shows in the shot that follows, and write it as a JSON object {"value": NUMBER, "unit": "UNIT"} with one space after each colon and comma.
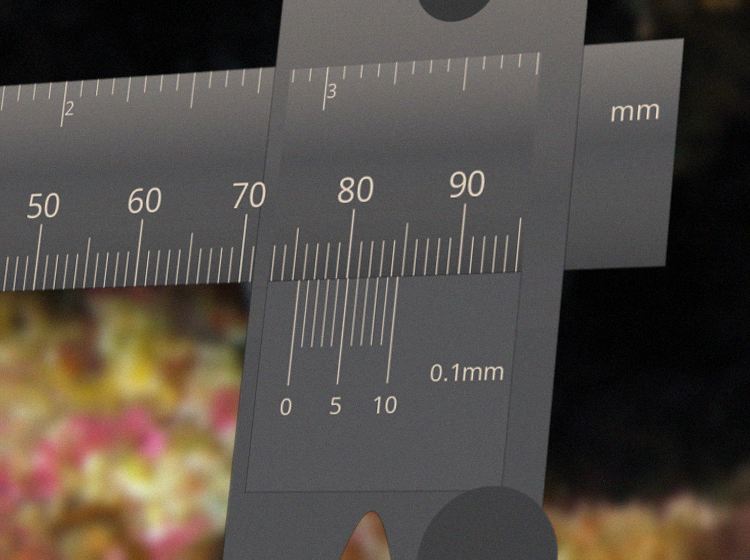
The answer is {"value": 75.6, "unit": "mm"}
